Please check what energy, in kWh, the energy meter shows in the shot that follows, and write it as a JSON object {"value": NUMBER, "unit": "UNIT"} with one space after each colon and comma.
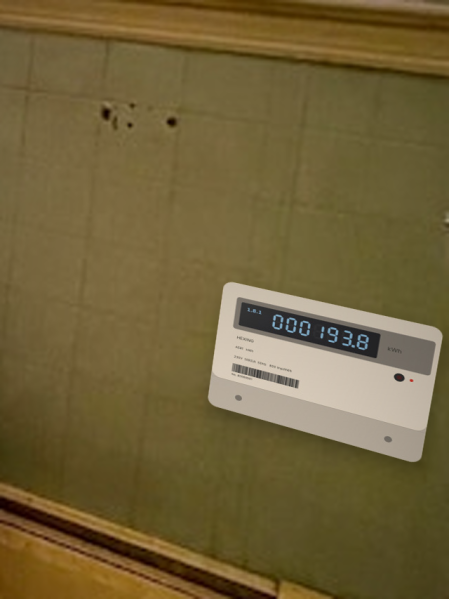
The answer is {"value": 193.8, "unit": "kWh"}
